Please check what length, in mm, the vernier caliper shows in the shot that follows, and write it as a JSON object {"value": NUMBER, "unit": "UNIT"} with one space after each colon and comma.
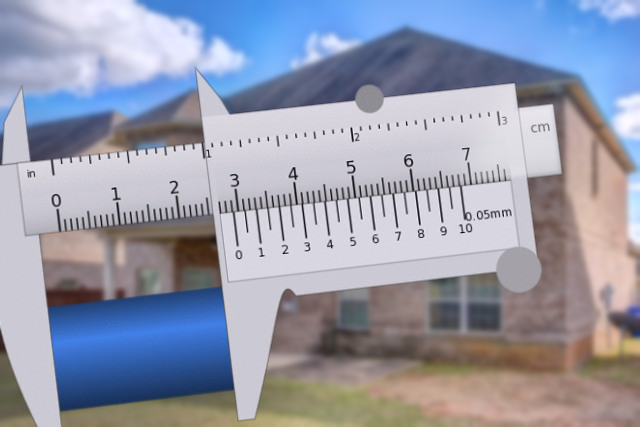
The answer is {"value": 29.2, "unit": "mm"}
